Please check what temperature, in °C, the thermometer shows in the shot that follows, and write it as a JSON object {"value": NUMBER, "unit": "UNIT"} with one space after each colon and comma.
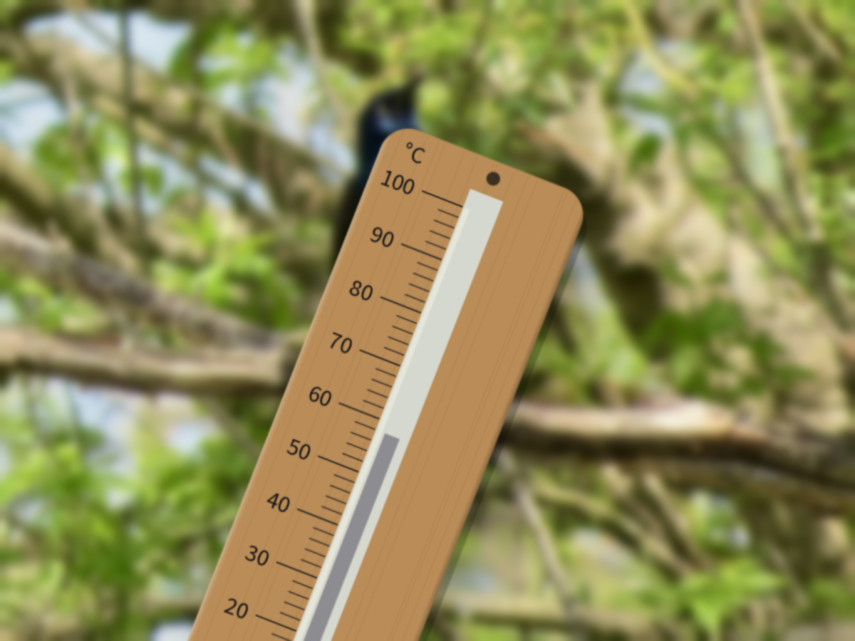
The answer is {"value": 58, "unit": "°C"}
